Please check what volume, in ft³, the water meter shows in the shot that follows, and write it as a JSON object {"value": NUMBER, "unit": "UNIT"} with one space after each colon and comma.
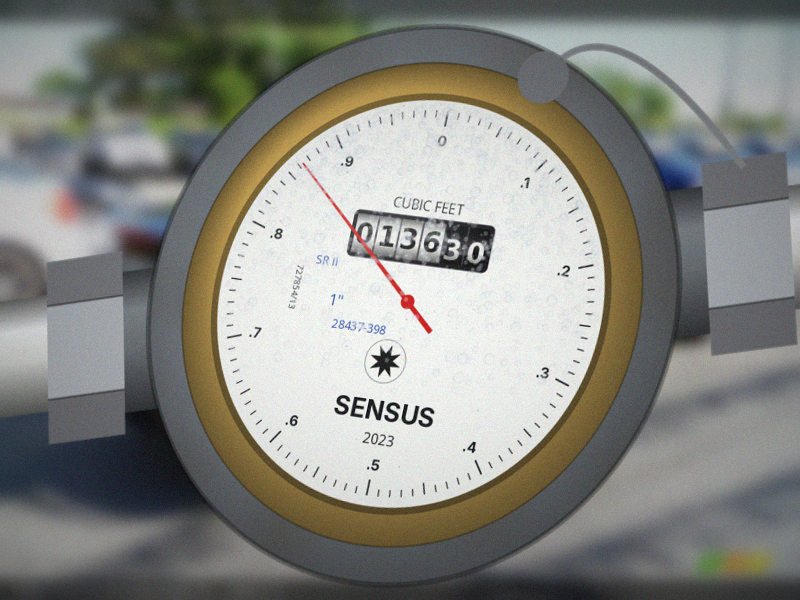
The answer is {"value": 13629.86, "unit": "ft³"}
